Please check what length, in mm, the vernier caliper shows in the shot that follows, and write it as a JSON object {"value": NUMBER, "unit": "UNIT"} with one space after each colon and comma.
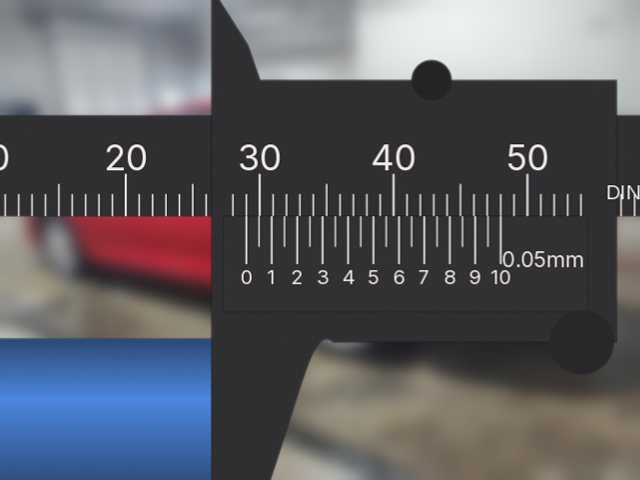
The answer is {"value": 29.0, "unit": "mm"}
